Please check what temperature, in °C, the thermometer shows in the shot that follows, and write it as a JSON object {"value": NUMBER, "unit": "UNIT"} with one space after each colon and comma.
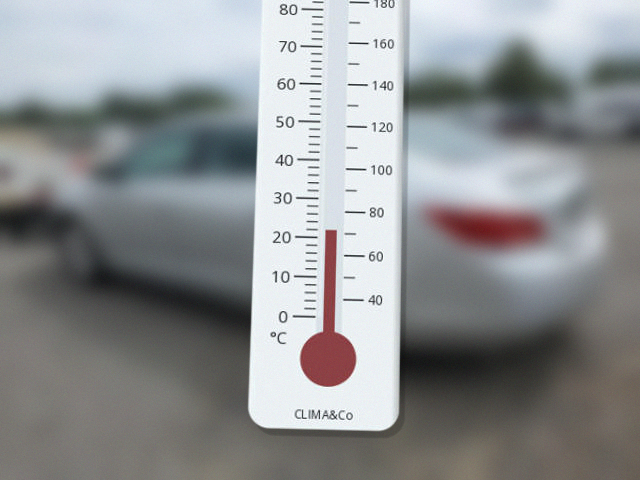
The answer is {"value": 22, "unit": "°C"}
